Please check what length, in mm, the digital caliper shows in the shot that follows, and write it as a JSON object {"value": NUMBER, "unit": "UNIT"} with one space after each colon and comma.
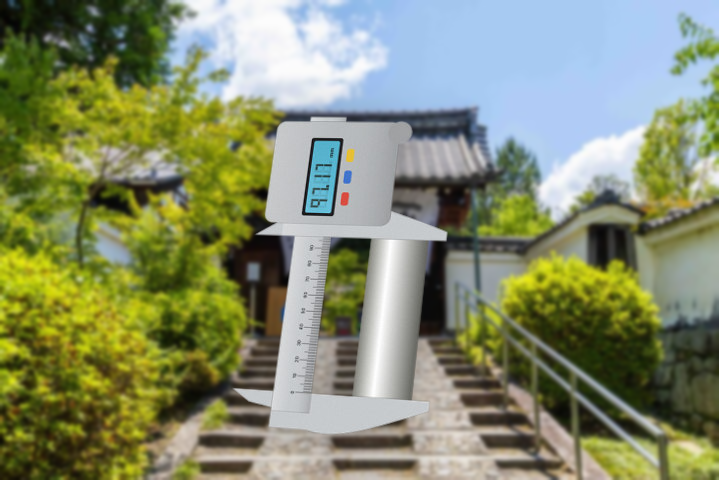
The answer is {"value": 97.17, "unit": "mm"}
